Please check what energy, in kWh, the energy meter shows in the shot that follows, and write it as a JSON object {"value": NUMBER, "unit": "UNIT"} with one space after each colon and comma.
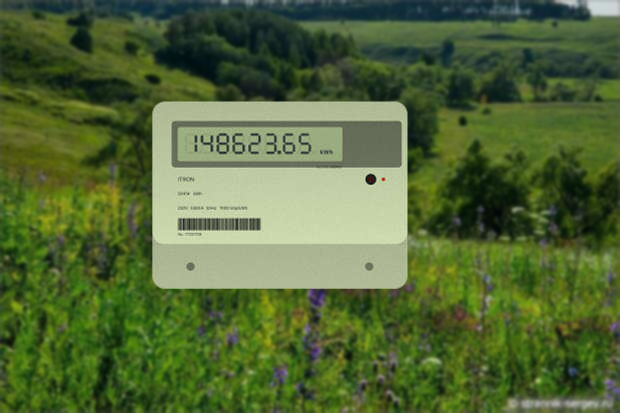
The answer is {"value": 148623.65, "unit": "kWh"}
